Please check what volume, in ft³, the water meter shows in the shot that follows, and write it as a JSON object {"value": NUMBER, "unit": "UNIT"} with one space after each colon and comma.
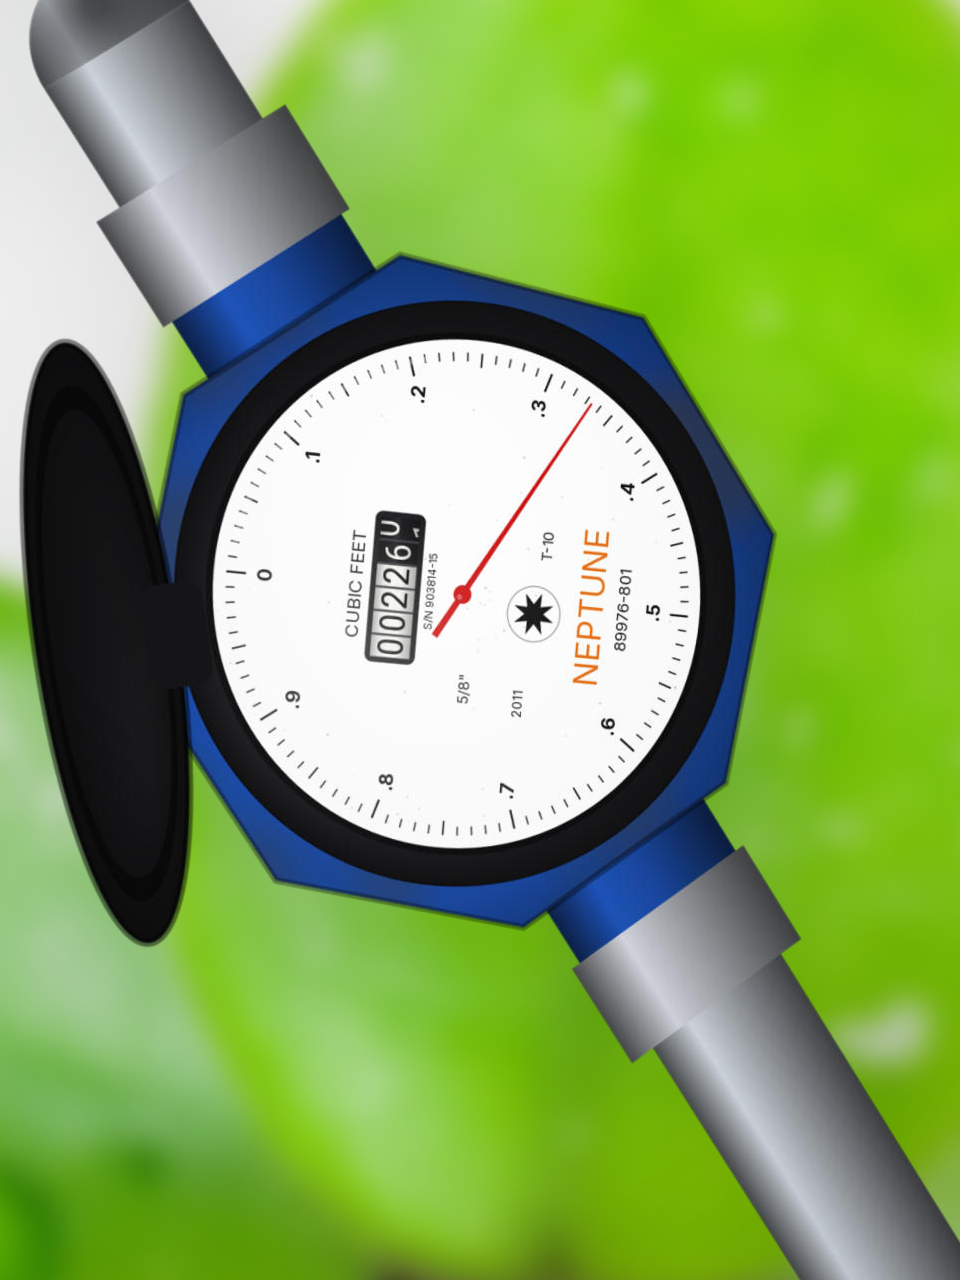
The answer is {"value": 2260.33, "unit": "ft³"}
